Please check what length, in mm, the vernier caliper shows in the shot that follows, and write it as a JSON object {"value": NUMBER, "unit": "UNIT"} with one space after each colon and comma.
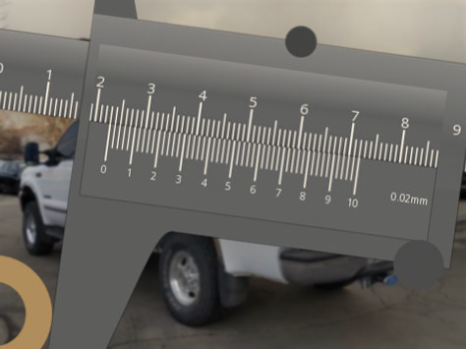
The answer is {"value": 23.0, "unit": "mm"}
